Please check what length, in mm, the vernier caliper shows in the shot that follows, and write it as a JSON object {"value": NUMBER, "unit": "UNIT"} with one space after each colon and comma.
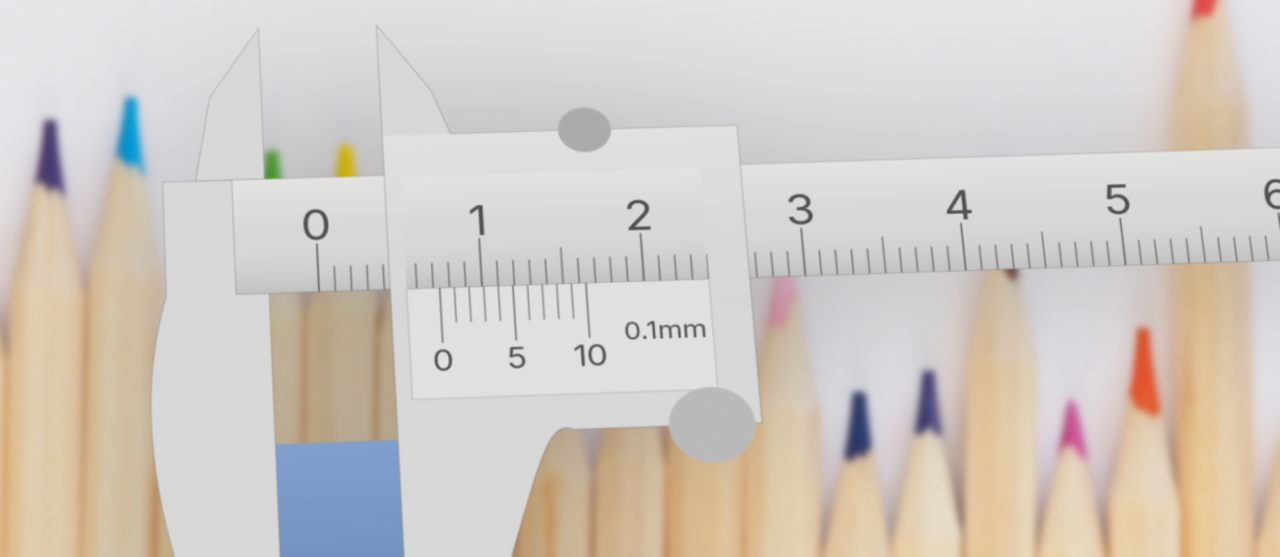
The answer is {"value": 7.4, "unit": "mm"}
